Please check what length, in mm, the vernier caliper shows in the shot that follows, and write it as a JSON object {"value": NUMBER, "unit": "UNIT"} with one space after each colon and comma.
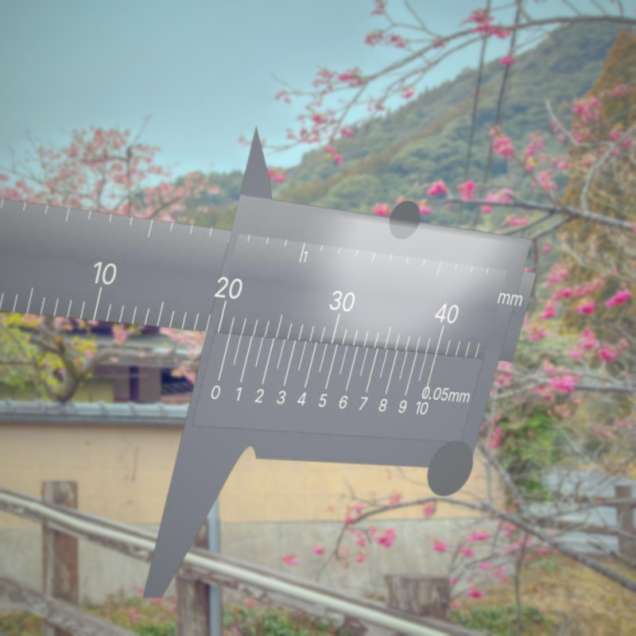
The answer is {"value": 21.0, "unit": "mm"}
